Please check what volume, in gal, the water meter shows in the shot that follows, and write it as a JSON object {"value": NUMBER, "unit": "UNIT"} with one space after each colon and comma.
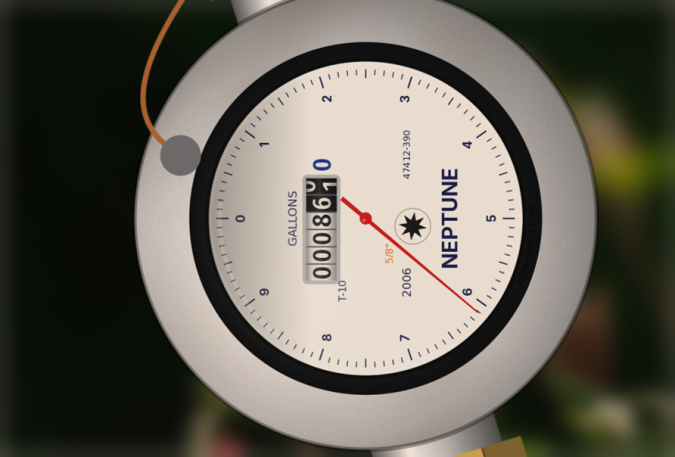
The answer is {"value": 8606.1, "unit": "gal"}
